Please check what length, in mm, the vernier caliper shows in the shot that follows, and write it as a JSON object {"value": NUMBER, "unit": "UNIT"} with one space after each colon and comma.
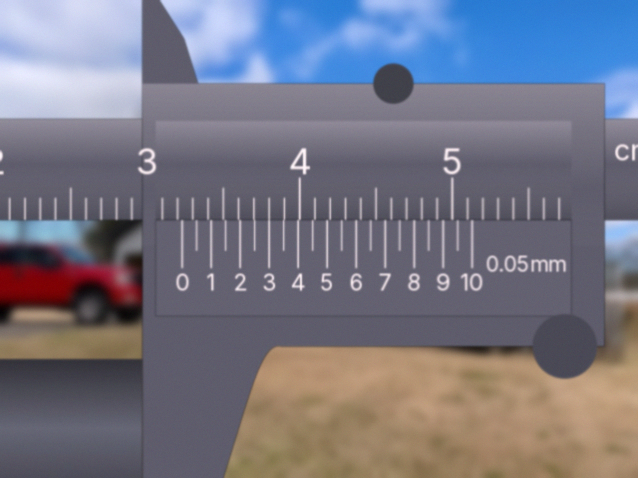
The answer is {"value": 32.3, "unit": "mm"}
